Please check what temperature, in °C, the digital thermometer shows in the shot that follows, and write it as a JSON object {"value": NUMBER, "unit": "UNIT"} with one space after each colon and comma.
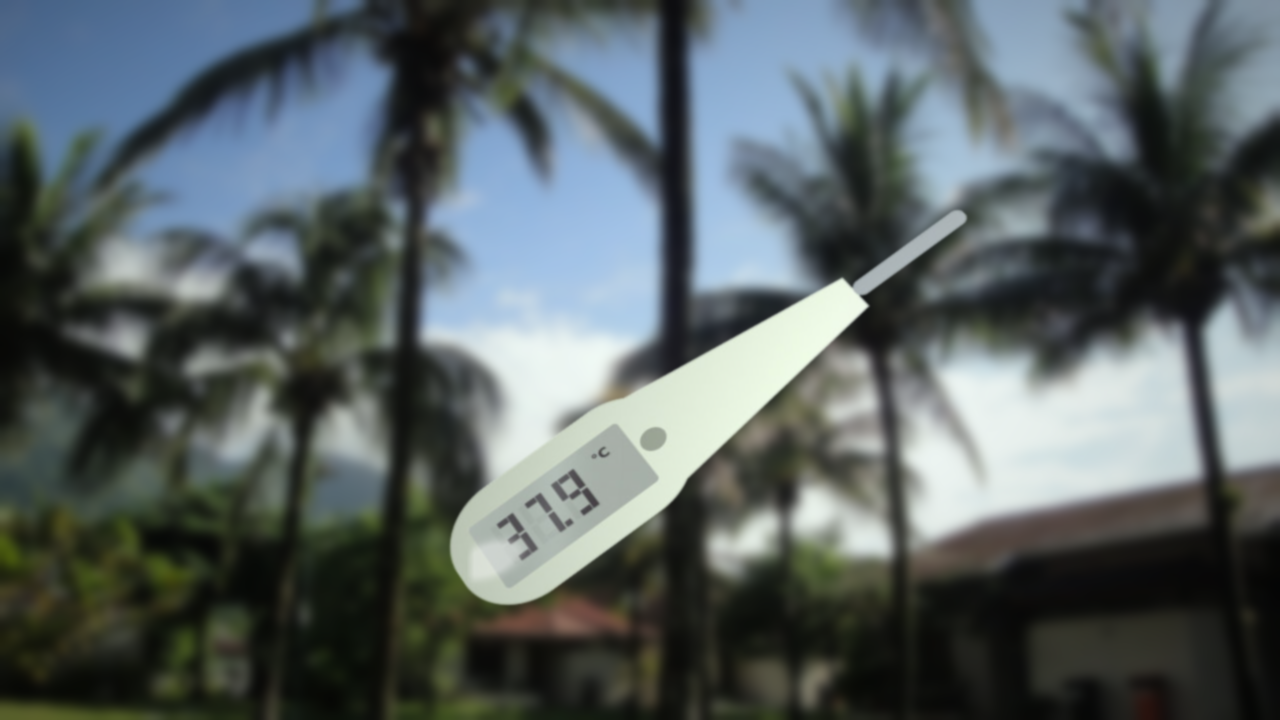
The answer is {"value": 37.9, "unit": "°C"}
